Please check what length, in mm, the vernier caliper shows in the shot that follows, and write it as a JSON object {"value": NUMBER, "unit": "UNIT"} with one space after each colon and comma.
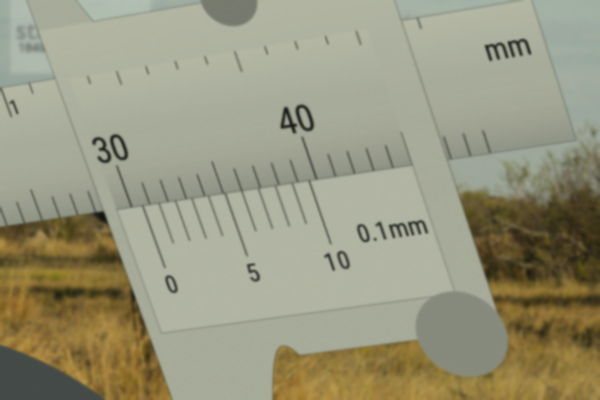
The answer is {"value": 30.6, "unit": "mm"}
